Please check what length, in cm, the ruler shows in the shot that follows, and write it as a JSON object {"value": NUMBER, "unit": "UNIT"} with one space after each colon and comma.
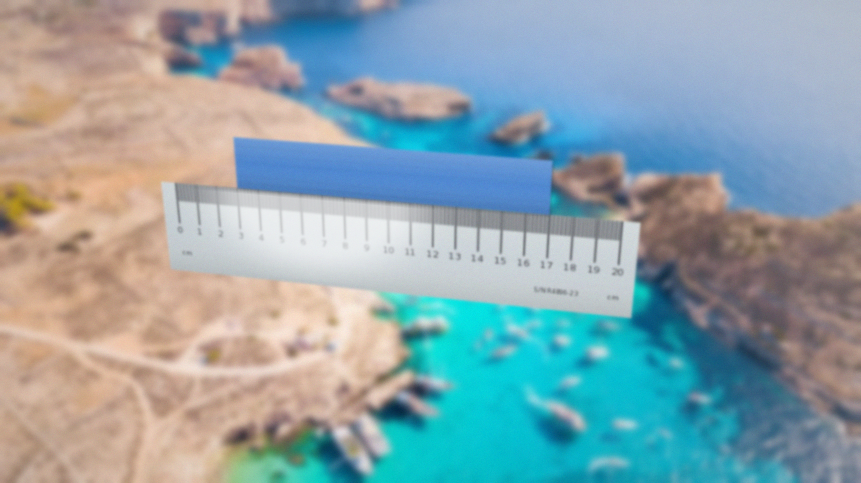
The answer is {"value": 14, "unit": "cm"}
